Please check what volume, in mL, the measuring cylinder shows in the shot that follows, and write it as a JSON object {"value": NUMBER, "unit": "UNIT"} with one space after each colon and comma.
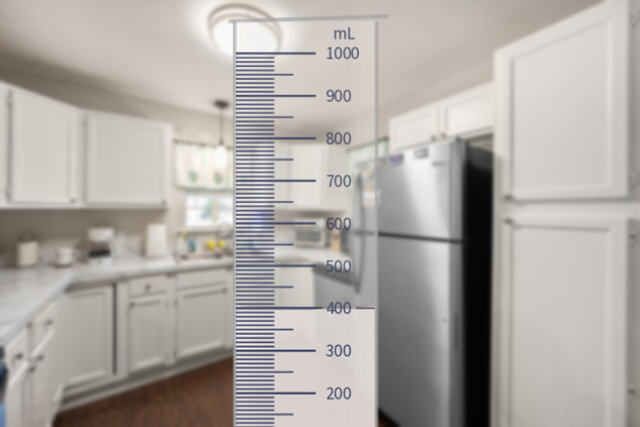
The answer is {"value": 400, "unit": "mL"}
